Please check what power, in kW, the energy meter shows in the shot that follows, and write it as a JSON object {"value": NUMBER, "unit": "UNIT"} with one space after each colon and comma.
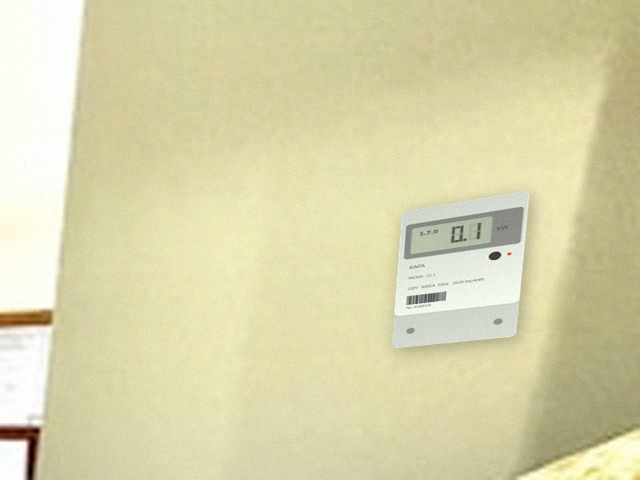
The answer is {"value": 0.1, "unit": "kW"}
